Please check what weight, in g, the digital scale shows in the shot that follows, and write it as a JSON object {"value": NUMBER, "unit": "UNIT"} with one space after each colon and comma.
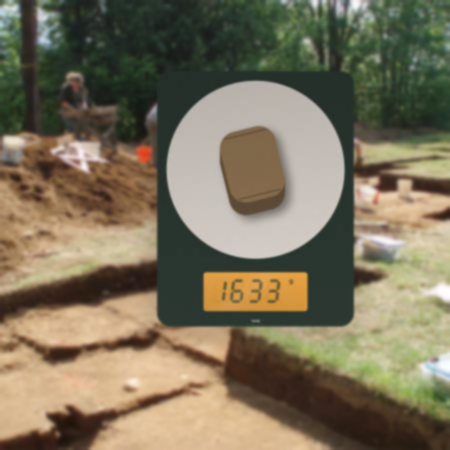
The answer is {"value": 1633, "unit": "g"}
